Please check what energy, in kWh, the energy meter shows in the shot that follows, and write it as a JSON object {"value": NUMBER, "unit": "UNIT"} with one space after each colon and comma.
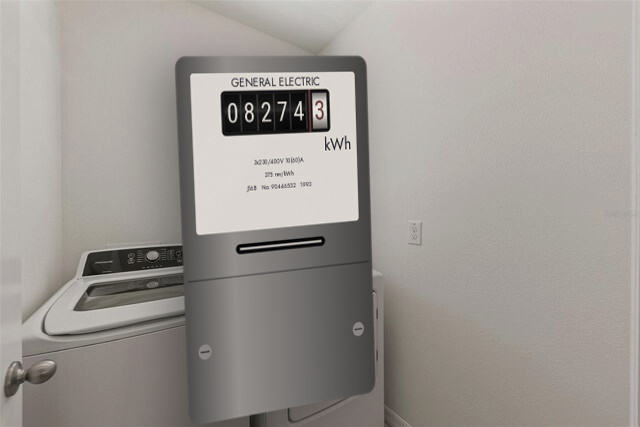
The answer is {"value": 8274.3, "unit": "kWh"}
